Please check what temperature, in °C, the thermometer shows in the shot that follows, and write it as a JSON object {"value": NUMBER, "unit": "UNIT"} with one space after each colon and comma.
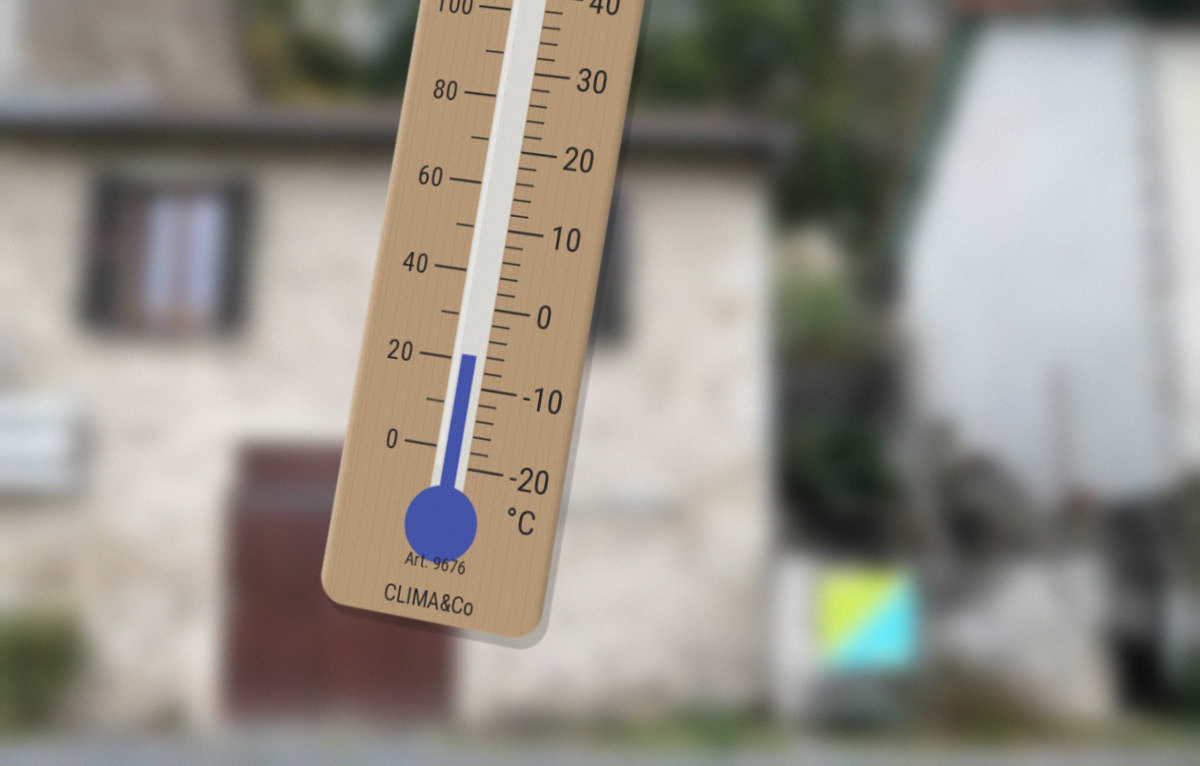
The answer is {"value": -6, "unit": "°C"}
